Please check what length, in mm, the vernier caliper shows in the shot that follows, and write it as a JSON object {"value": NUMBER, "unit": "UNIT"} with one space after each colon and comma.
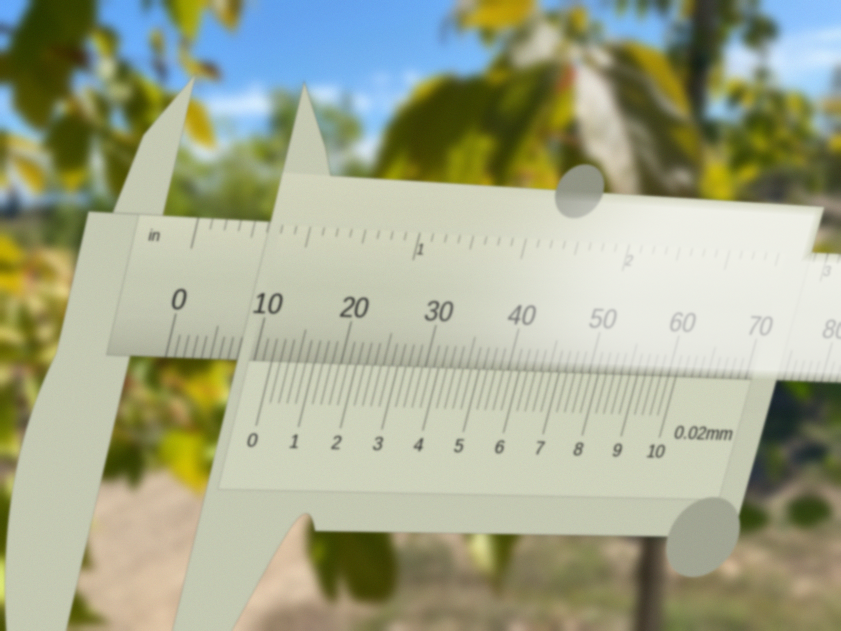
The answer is {"value": 12.0, "unit": "mm"}
